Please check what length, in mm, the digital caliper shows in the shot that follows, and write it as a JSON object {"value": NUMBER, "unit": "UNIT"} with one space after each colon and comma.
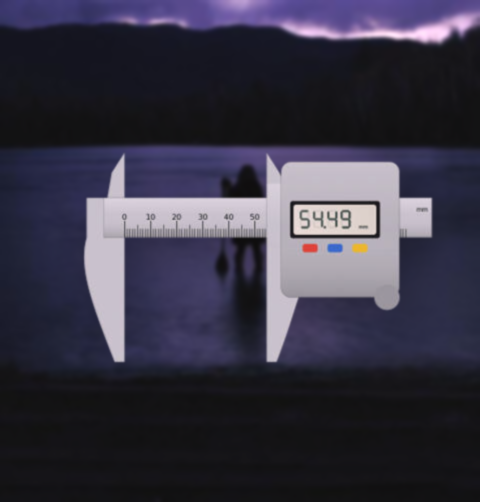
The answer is {"value": 54.49, "unit": "mm"}
